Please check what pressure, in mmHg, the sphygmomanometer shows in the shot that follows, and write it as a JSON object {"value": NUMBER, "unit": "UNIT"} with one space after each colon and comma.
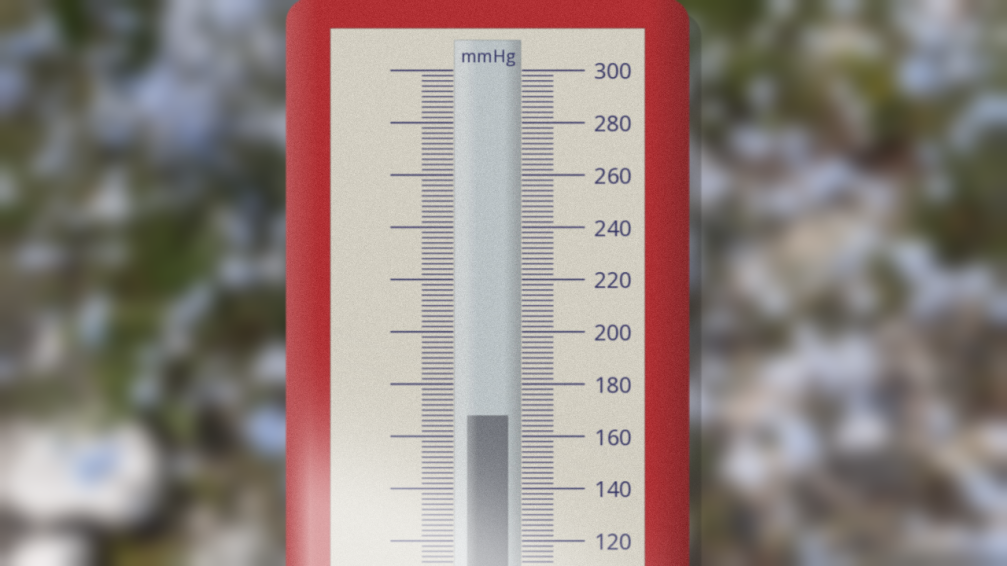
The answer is {"value": 168, "unit": "mmHg"}
